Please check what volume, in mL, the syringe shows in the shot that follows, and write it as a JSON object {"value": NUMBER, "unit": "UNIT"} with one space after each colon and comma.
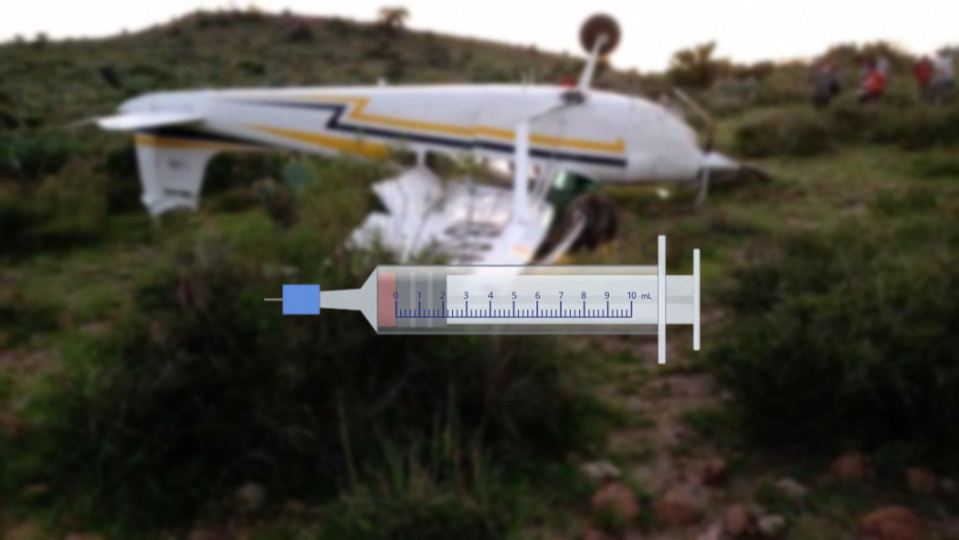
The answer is {"value": 0, "unit": "mL"}
